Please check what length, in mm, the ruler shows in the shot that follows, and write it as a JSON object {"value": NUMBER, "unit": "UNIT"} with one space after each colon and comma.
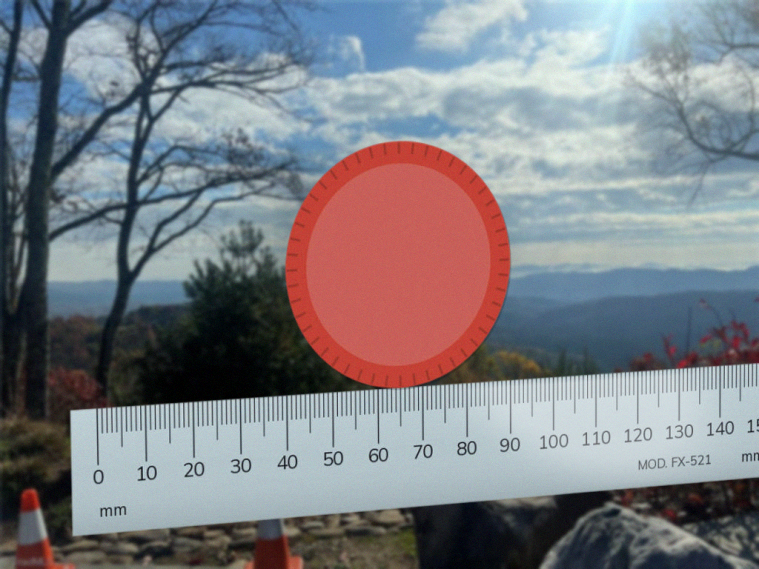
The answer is {"value": 50, "unit": "mm"}
